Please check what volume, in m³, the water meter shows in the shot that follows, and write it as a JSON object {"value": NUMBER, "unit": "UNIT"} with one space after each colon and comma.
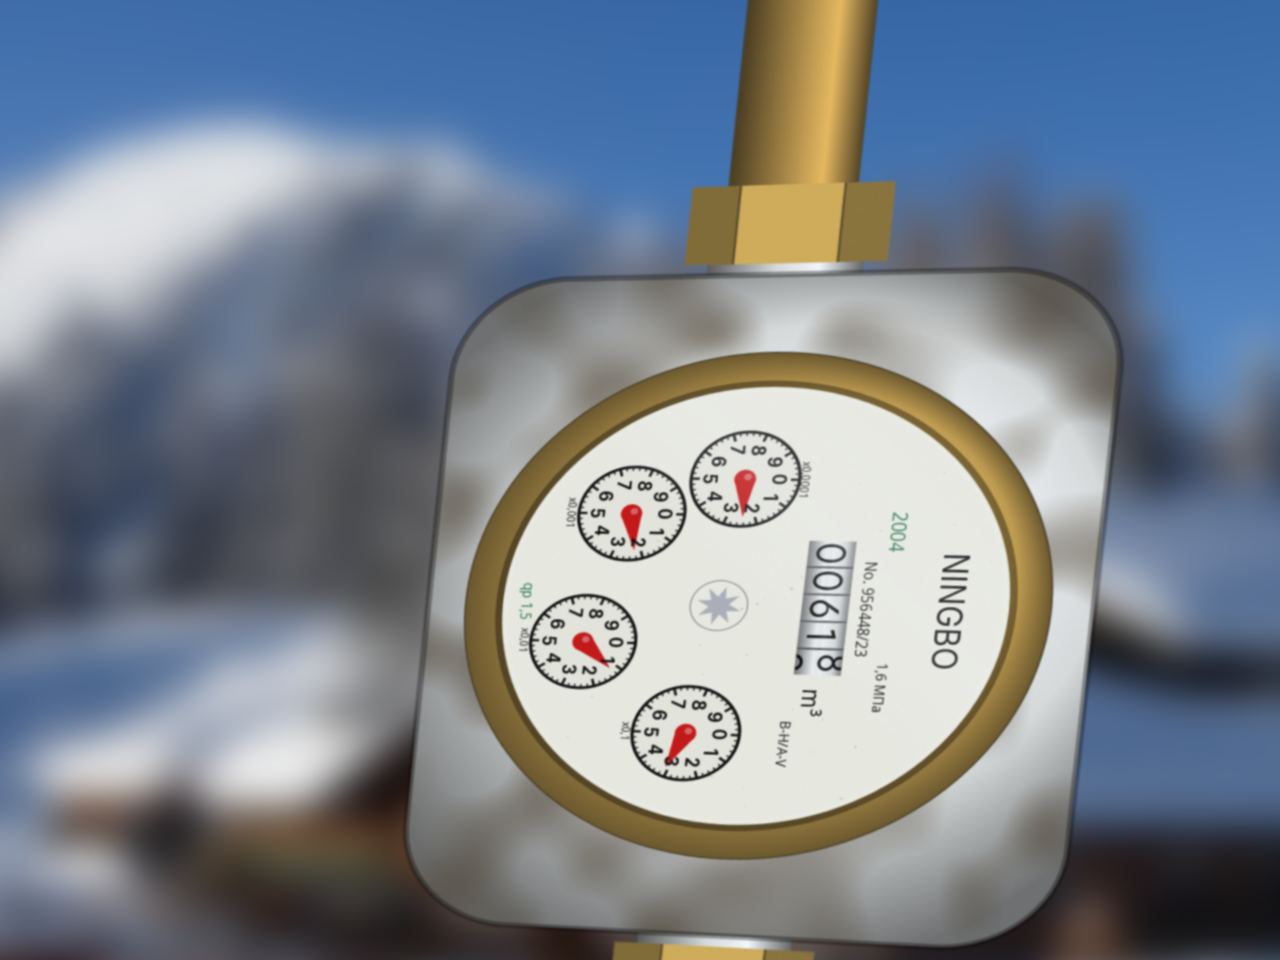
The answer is {"value": 618.3122, "unit": "m³"}
